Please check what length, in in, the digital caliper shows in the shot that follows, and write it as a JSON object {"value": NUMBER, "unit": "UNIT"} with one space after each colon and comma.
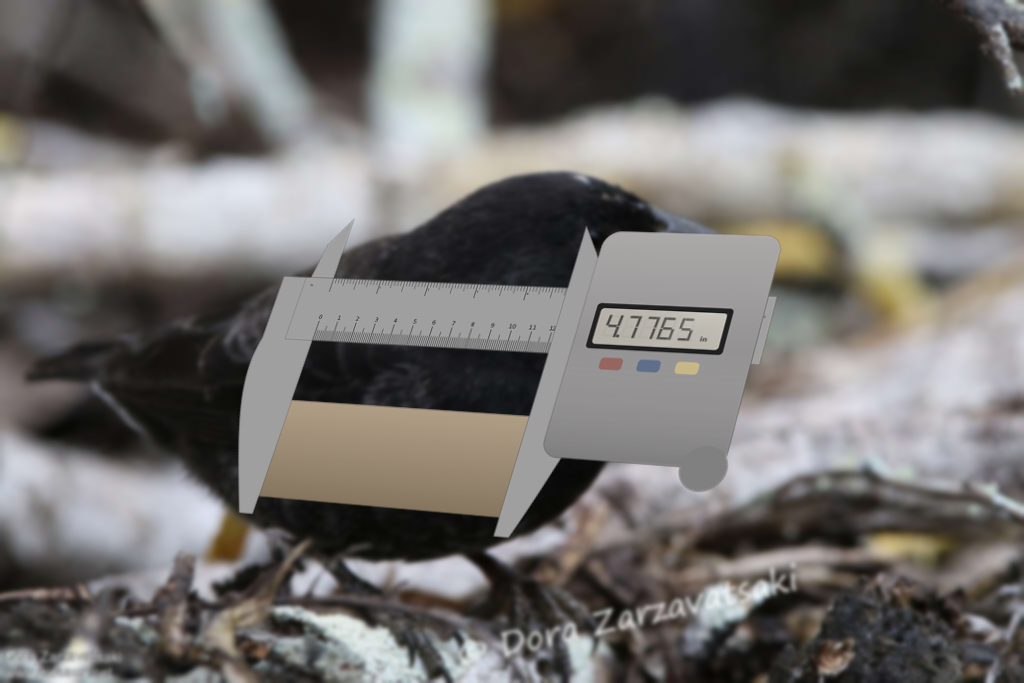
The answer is {"value": 4.7765, "unit": "in"}
